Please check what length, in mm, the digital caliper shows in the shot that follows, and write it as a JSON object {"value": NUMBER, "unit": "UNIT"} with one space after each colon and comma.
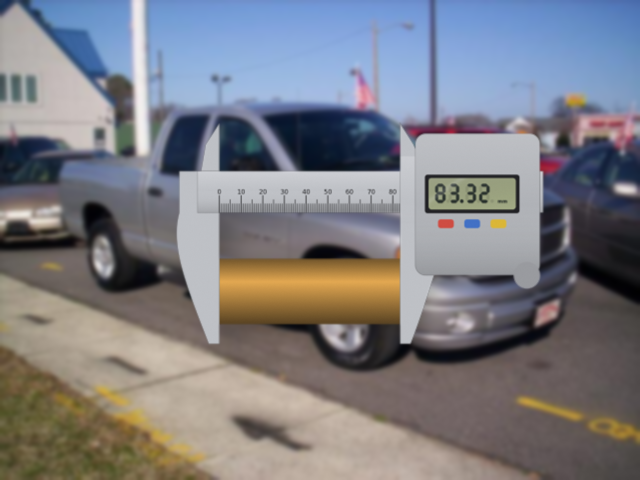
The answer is {"value": 83.32, "unit": "mm"}
